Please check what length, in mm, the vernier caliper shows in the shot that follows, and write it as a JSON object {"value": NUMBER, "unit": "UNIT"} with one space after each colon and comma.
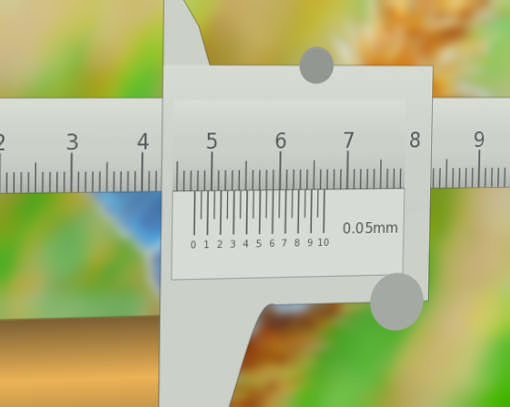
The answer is {"value": 47.6, "unit": "mm"}
